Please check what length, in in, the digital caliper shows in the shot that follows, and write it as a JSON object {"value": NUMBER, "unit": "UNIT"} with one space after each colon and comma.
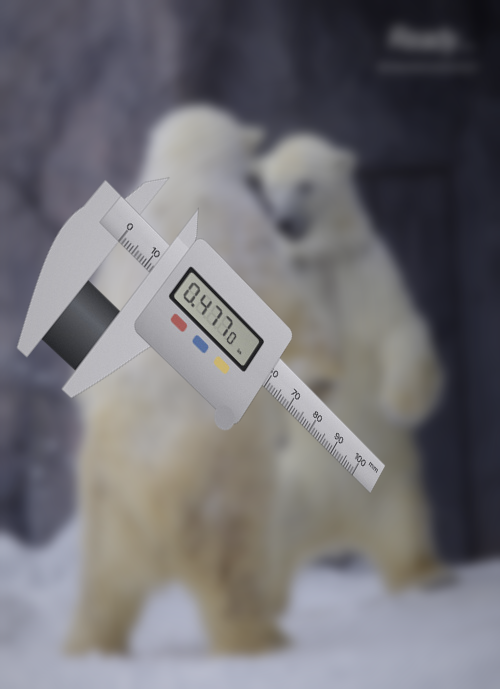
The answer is {"value": 0.4770, "unit": "in"}
